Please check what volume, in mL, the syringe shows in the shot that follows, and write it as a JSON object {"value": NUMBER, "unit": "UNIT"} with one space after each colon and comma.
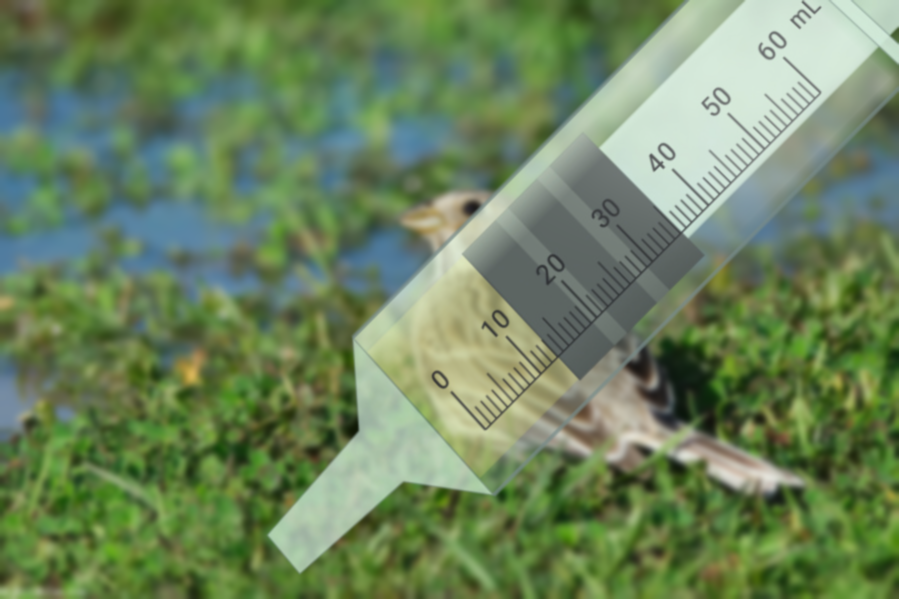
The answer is {"value": 13, "unit": "mL"}
